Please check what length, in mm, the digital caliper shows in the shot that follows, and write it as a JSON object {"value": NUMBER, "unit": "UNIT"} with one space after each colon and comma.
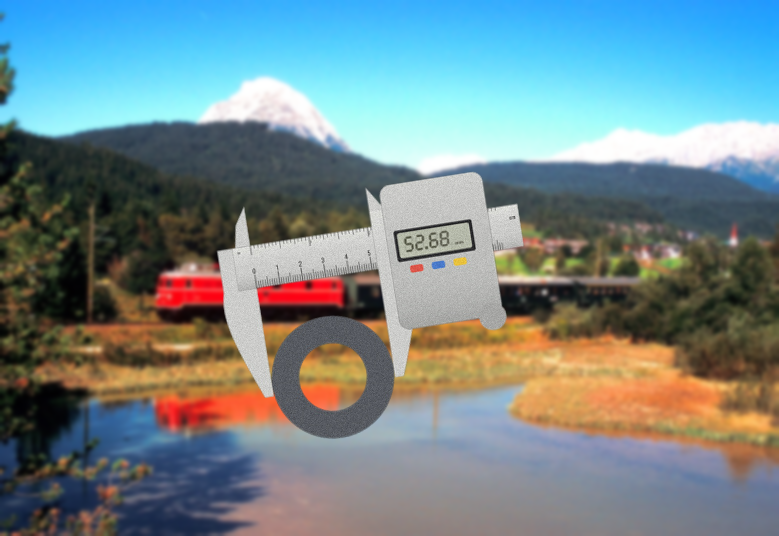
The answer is {"value": 52.68, "unit": "mm"}
